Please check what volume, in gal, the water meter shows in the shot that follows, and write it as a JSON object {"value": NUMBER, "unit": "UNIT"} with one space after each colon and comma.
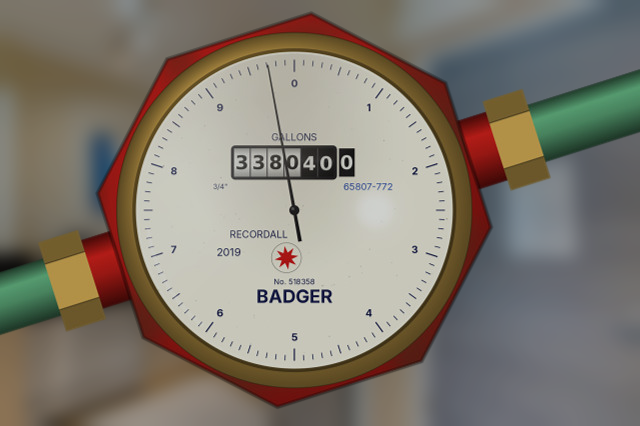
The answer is {"value": 3380399.7, "unit": "gal"}
